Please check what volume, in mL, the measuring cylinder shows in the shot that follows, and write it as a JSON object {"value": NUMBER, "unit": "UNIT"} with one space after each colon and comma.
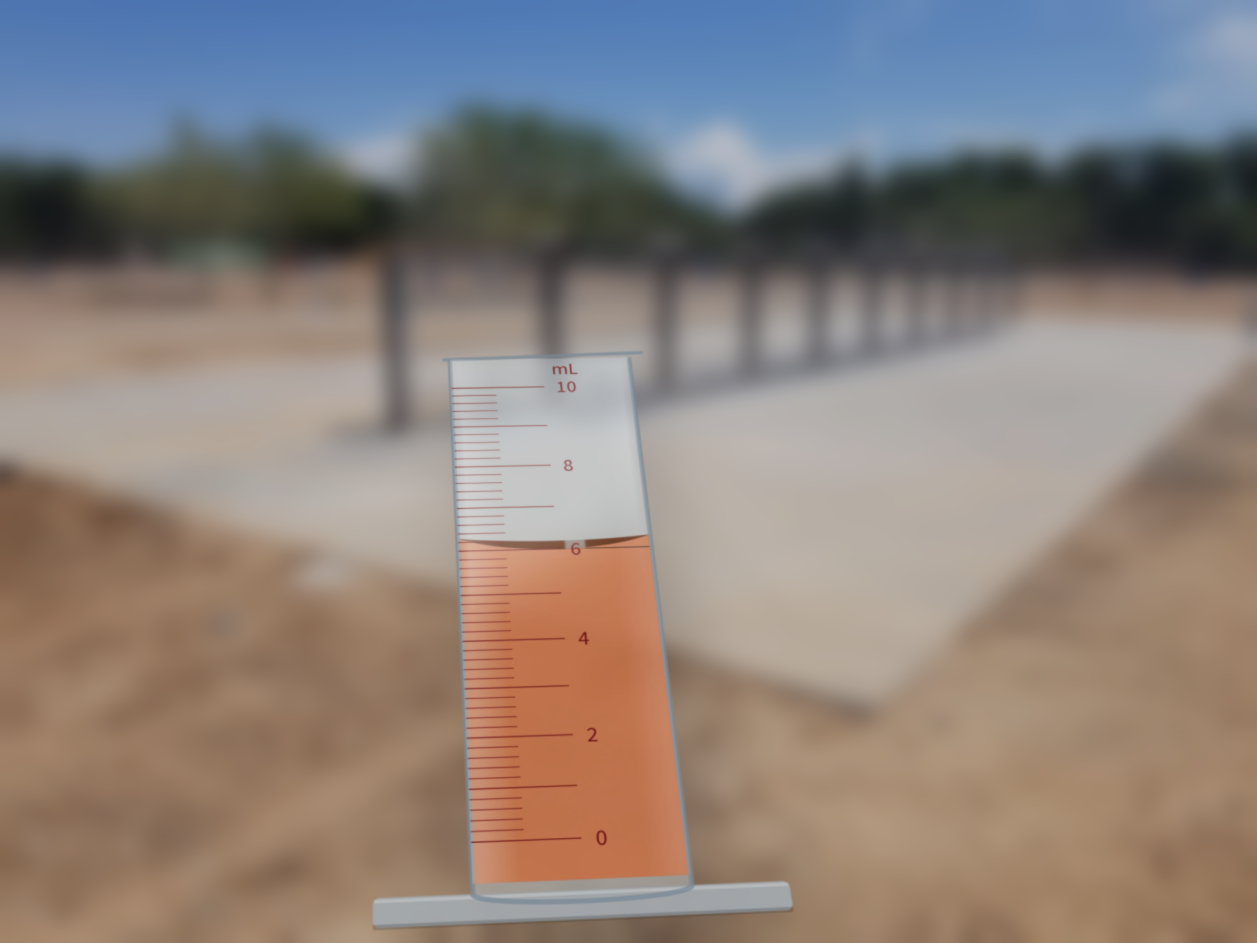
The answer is {"value": 6, "unit": "mL"}
